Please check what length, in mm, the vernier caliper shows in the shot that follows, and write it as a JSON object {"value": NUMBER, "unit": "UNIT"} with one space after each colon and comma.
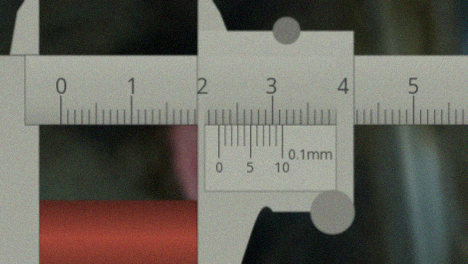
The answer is {"value": 22.4, "unit": "mm"}
